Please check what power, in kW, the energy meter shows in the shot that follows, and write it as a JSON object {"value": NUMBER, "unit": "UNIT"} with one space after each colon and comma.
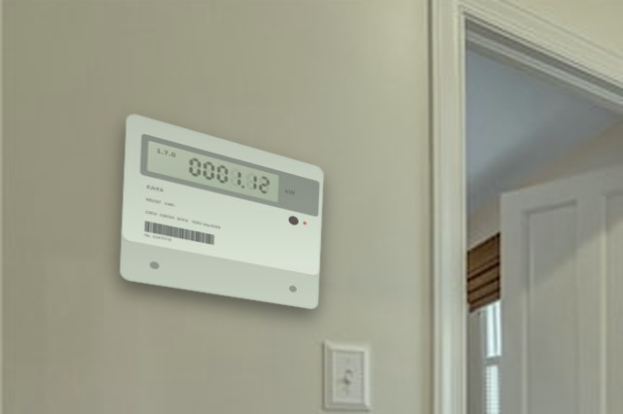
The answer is {"value": 1.12, "unit": "kW"}
